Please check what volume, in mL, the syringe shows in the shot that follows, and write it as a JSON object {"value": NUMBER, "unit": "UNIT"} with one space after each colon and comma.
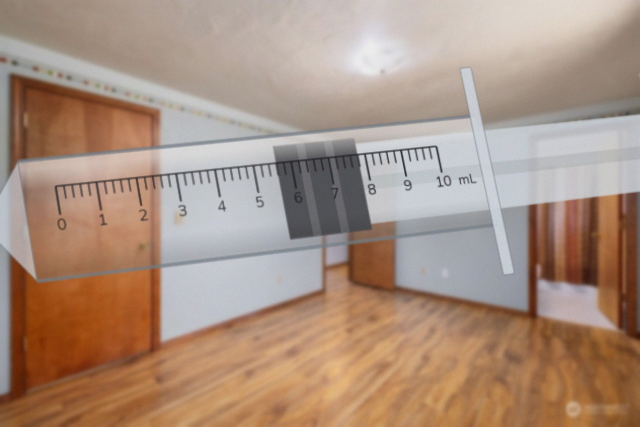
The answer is {"value": 5.6, "unit": "mL"}
